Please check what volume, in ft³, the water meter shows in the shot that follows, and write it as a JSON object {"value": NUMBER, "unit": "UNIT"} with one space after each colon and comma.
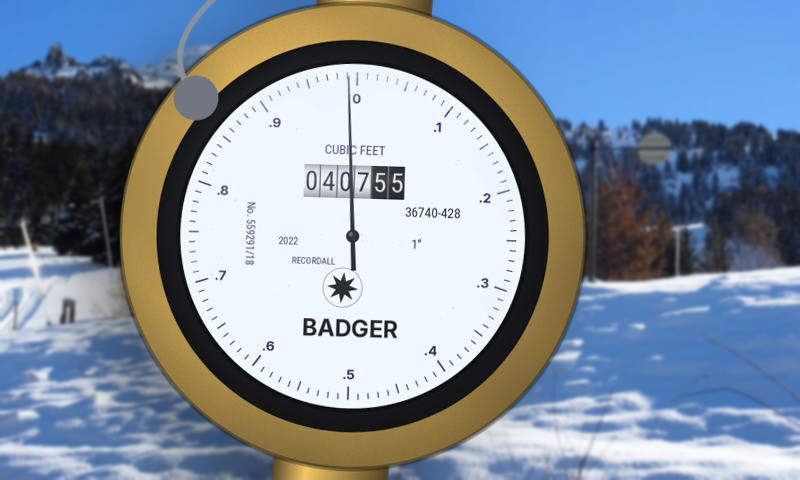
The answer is {"value": 40754.99, "unit": "ft³"}
